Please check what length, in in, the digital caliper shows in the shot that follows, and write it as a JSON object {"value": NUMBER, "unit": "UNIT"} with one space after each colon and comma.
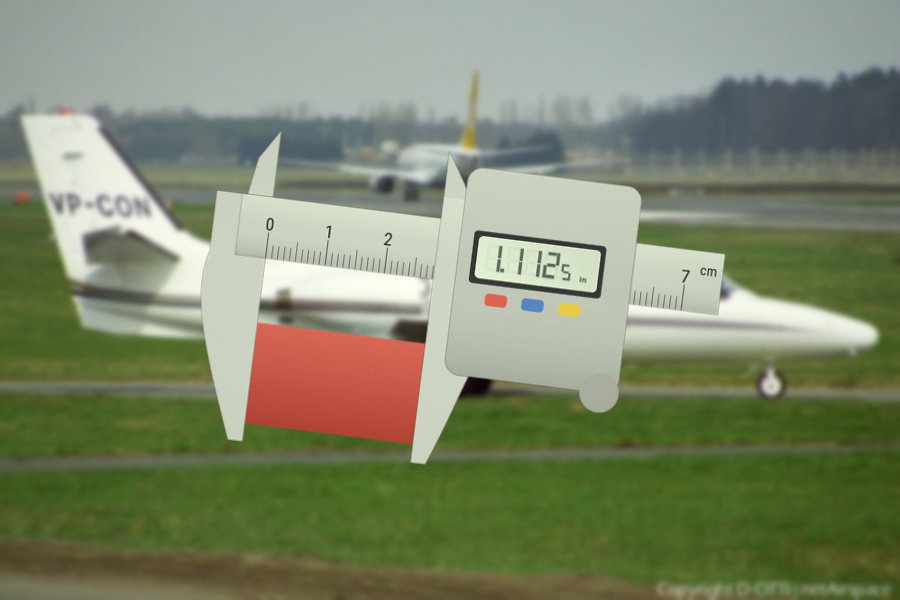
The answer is {"value": 1.1125, "unit": "in"}
